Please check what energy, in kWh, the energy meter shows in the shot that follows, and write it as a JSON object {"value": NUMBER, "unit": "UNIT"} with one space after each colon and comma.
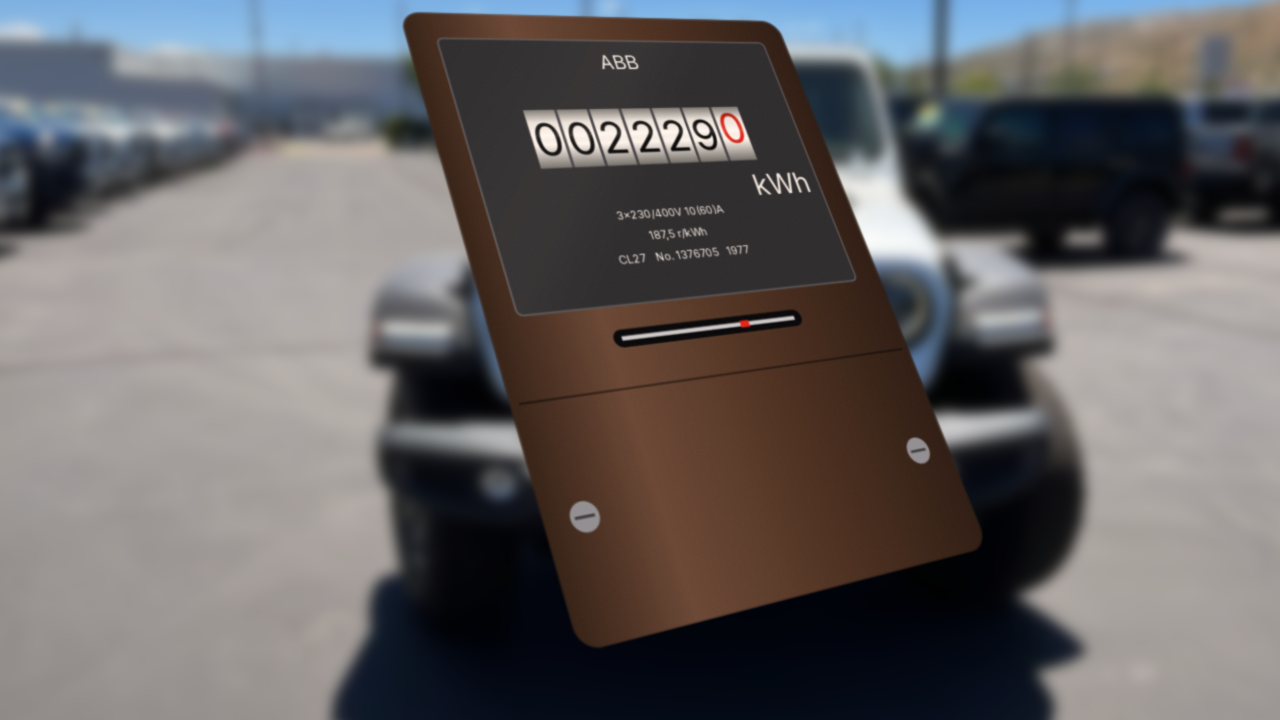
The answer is {"value": 2229.0, "unit": "kWh"}
